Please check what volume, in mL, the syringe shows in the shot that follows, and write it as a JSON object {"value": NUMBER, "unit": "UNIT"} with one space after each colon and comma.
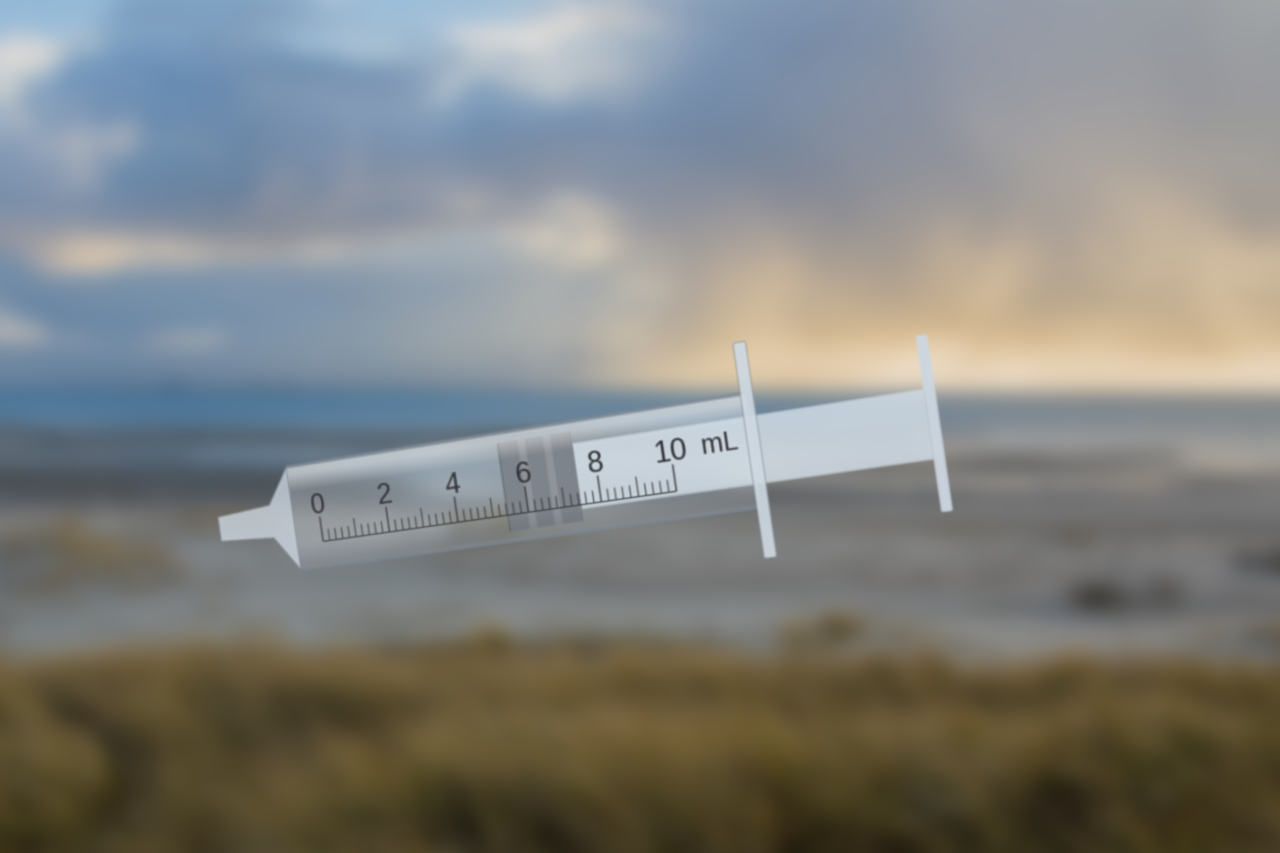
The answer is {"value": 5.4, "unit": "mL"}
